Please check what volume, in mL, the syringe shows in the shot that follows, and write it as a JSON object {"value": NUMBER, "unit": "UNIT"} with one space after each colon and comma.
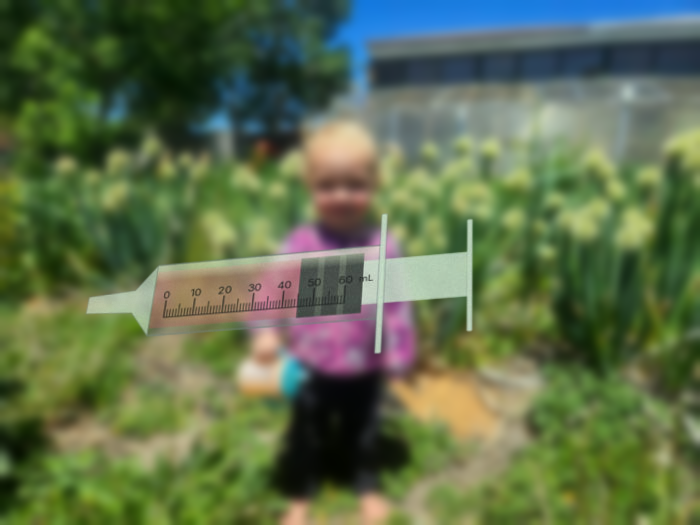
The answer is {"value": 45, "unit": "mL"}
